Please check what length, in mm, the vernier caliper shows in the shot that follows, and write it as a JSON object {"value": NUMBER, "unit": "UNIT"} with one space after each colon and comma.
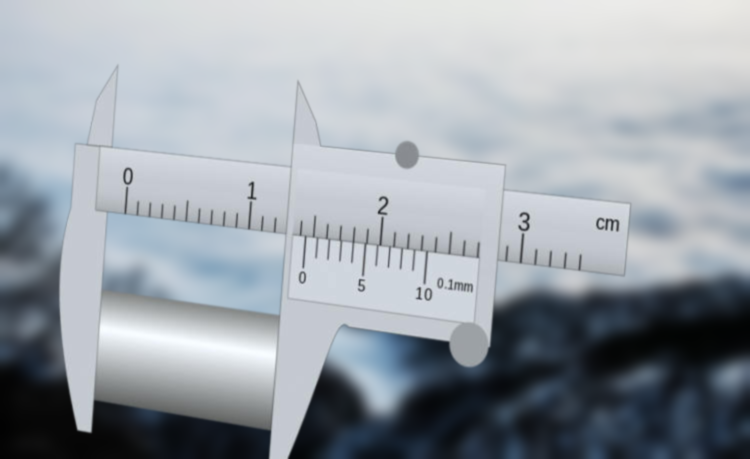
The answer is {"value": 14.4, "unit": "mm"}
